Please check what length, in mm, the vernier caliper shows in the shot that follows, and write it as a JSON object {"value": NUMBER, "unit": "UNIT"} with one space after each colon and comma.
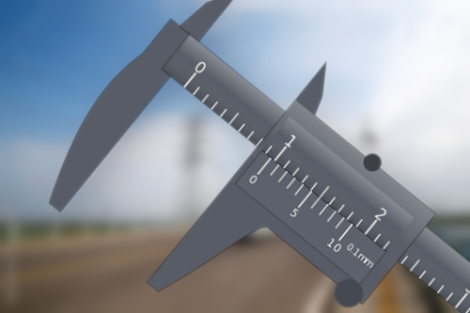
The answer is {"value": 9.6, "unit": "mm"}
